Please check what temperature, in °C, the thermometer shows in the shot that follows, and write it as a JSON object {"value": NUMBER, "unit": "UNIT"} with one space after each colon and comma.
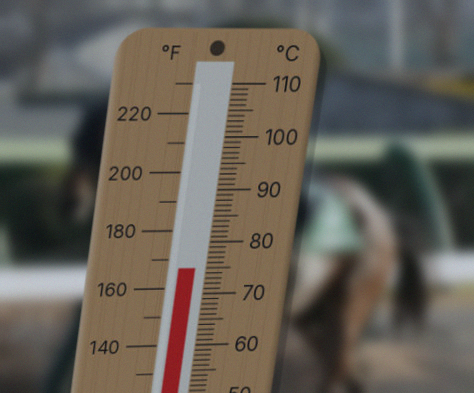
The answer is {"value": 75, "unit": "°C"}
